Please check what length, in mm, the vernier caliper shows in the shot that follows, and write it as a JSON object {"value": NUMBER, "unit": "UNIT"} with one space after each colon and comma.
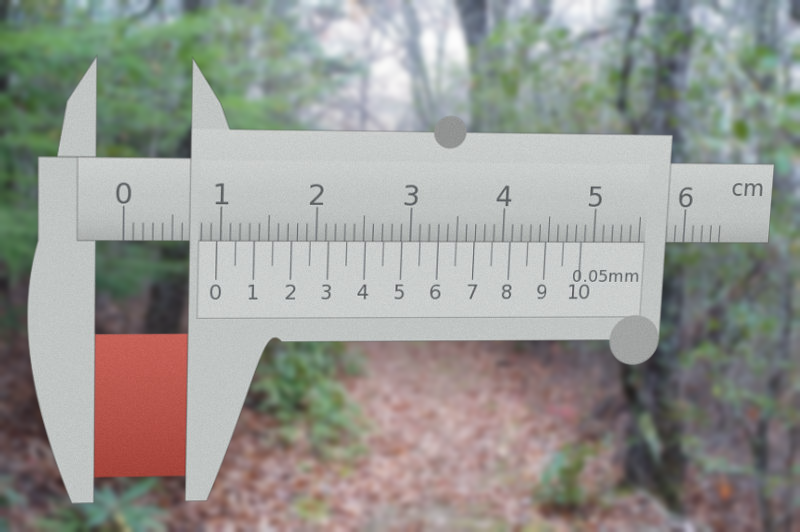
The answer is {"value": 9.6, "unit": "mm"}
